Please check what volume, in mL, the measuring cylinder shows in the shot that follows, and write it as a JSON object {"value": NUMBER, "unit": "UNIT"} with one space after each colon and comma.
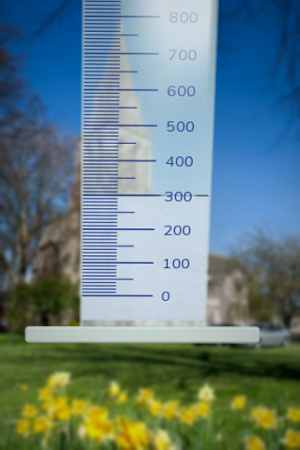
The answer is {"value": 300, "unit": "mL"}
